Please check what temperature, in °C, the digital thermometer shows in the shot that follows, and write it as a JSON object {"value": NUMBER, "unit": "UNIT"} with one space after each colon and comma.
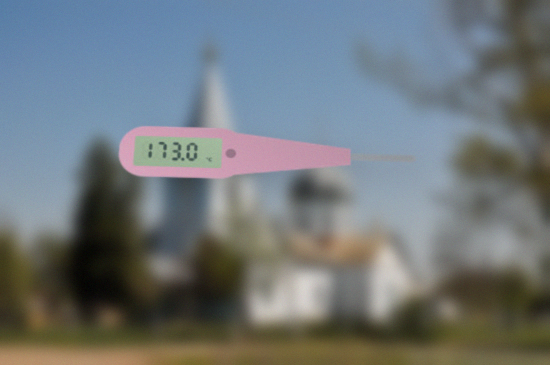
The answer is {"value": 173.0, "unit": "°C"}
